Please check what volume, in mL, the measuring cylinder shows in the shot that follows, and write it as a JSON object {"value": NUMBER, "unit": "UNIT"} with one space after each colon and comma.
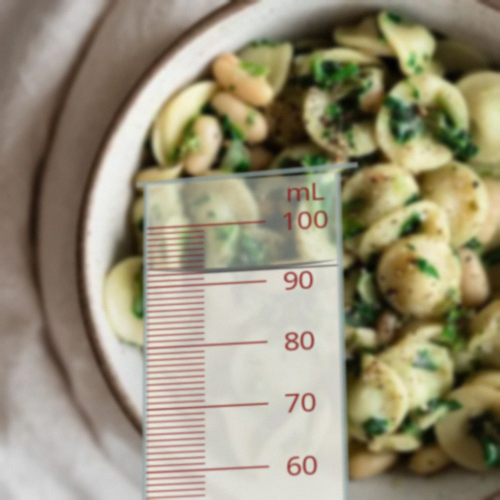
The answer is {"value": 92, "unit": "mL"}
